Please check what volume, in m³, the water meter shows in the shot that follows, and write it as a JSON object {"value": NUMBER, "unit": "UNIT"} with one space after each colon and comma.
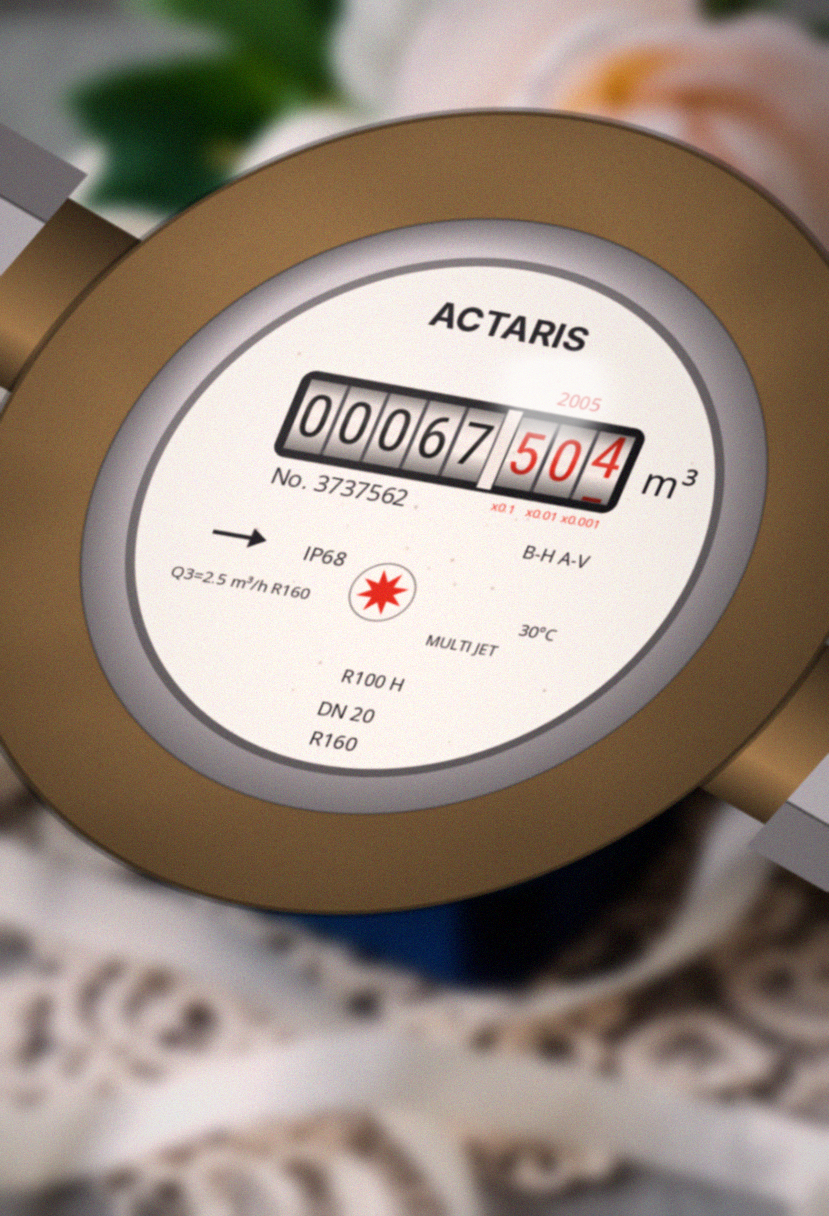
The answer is {"value": 67.504, "unit": "m³"}
